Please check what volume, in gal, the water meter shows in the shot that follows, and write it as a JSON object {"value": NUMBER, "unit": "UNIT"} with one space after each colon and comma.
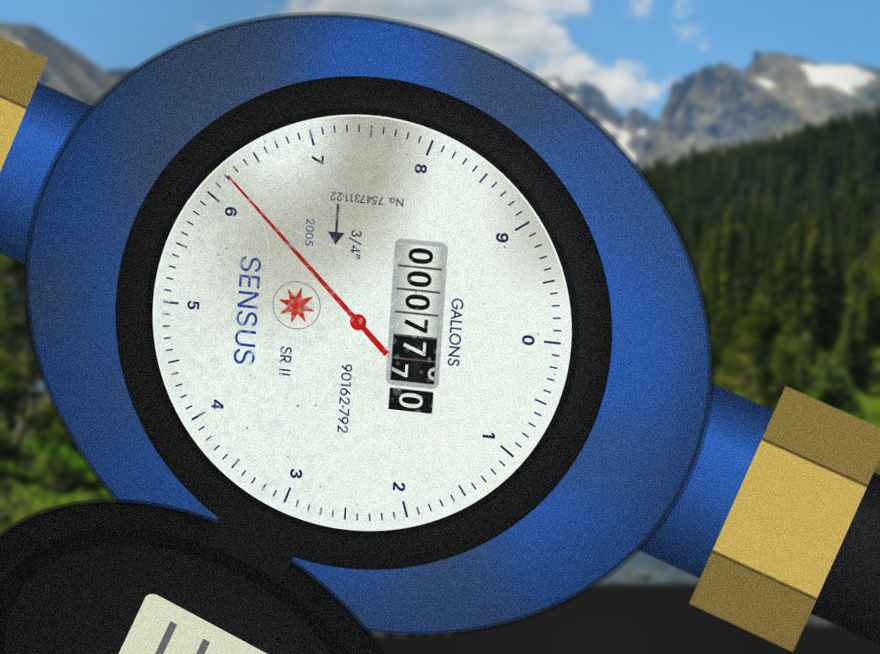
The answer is {"value": 7766.2, "unit": "gal"}
